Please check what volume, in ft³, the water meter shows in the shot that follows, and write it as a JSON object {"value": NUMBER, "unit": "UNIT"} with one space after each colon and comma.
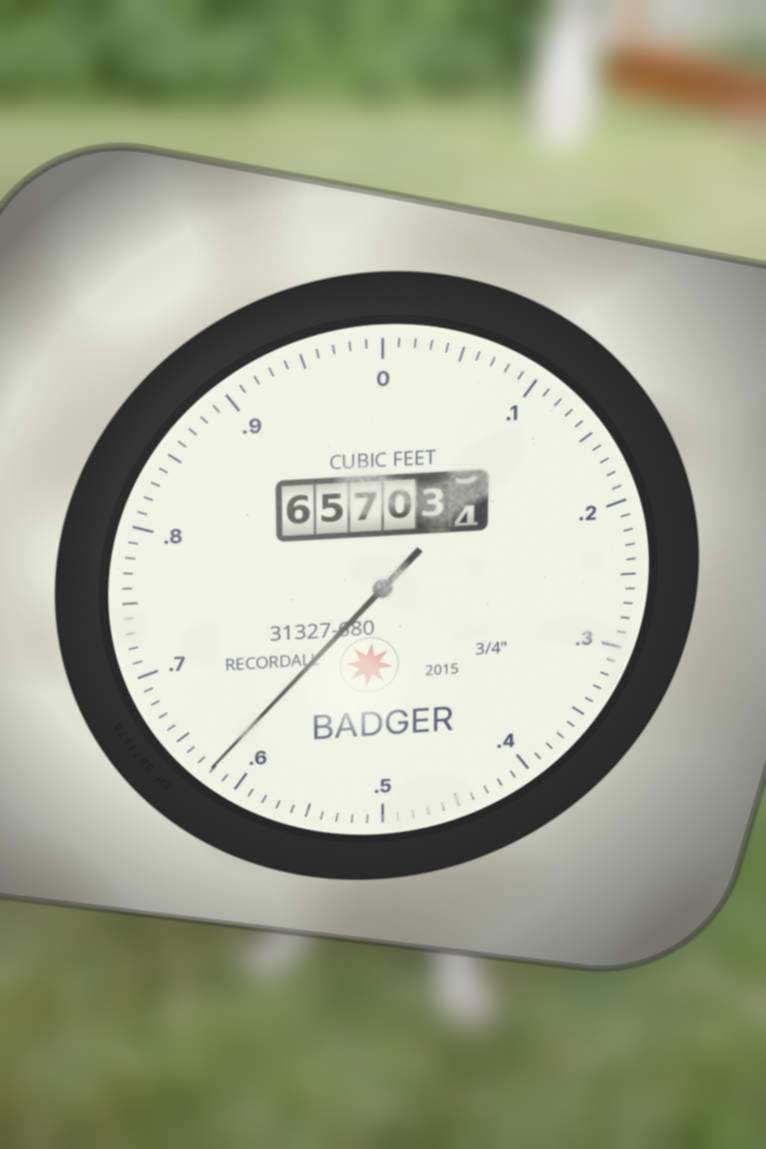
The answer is {"value": 657033.62, "unit": "ft³"}
